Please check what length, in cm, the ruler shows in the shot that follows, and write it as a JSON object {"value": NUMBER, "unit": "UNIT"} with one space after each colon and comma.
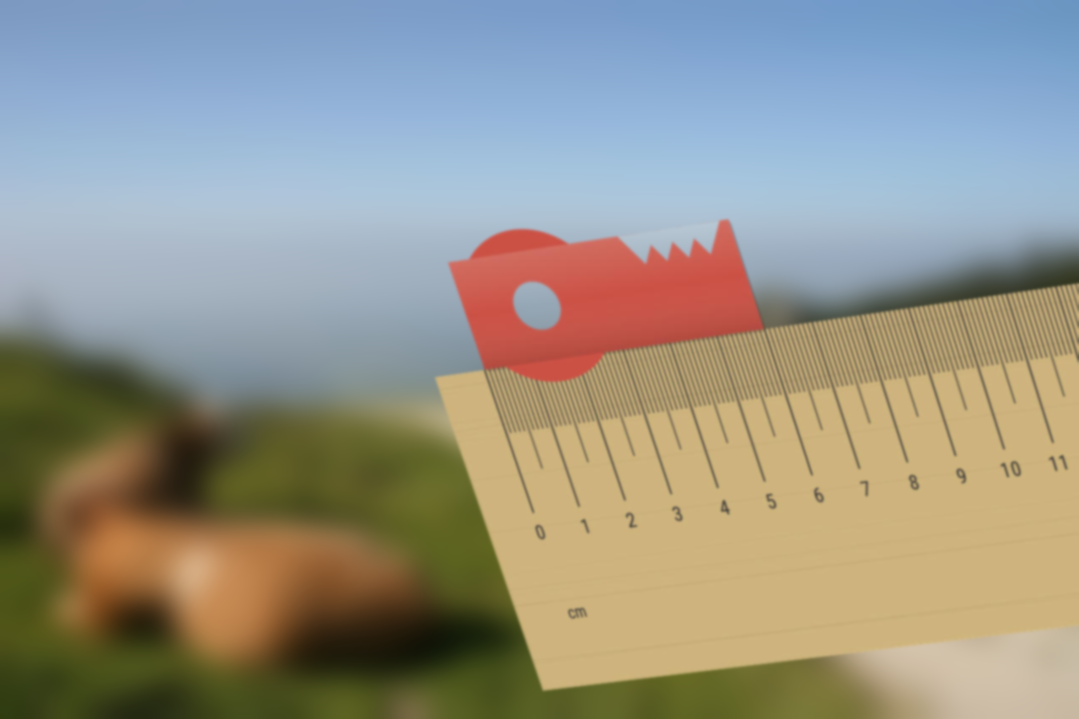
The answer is {"value": 6, "unit": "cm"}
